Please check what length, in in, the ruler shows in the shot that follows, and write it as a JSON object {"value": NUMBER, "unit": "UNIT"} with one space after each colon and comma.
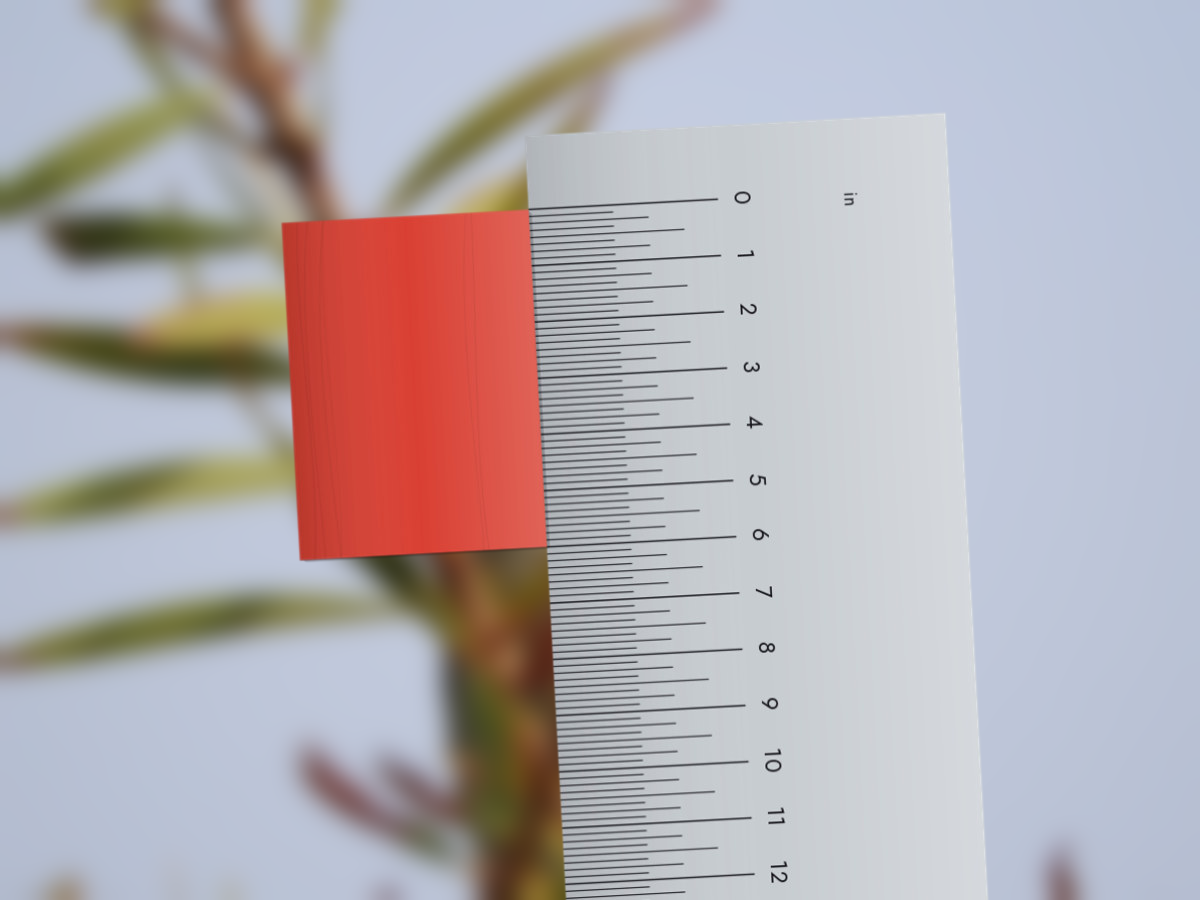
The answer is {"value": 6, "unit": "in"}
